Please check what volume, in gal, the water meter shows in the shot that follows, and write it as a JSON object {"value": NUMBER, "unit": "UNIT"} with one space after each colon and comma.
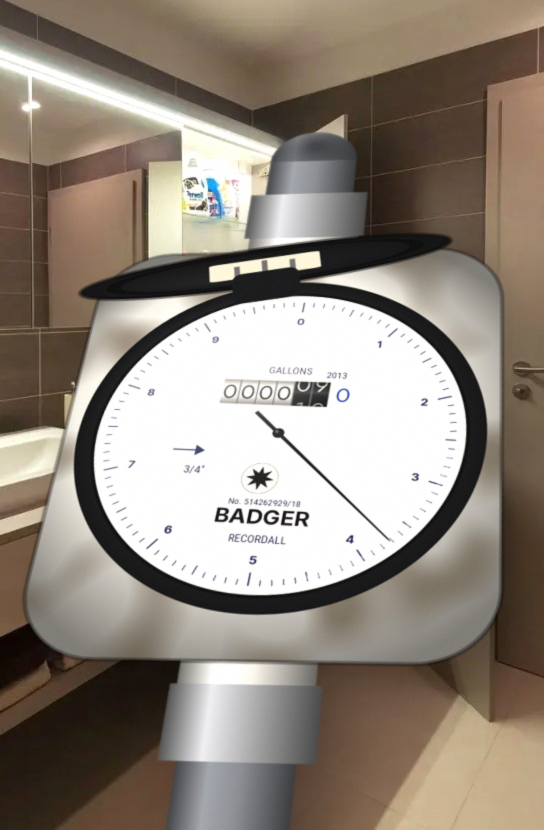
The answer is {"value": 93.7, "unit": "gal"}
